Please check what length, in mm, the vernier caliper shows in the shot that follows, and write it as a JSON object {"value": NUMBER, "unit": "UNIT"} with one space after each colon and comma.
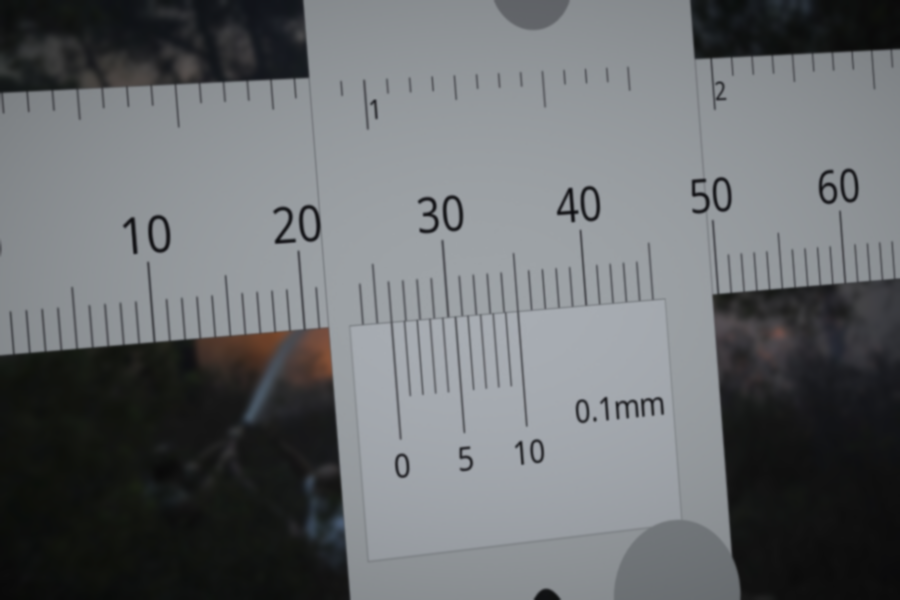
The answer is {"value": 26.0, "unit": "mm"}
